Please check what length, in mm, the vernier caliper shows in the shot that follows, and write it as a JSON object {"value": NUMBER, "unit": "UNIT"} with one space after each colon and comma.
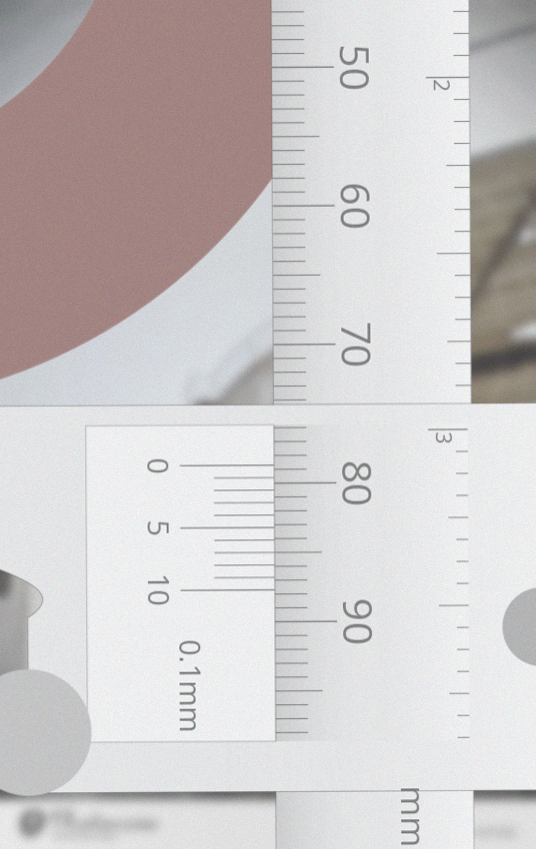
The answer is {"value": 78.7, "unit": "mm"}
